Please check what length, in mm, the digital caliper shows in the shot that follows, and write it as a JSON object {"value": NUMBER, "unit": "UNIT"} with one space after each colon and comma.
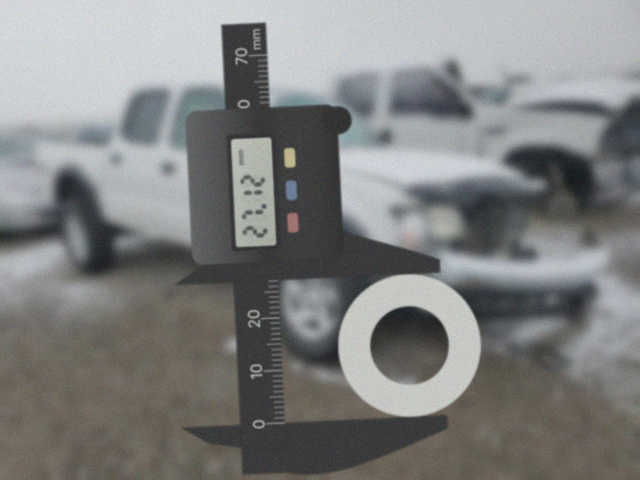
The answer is {"value": 27.12, "unit": "mm"}
